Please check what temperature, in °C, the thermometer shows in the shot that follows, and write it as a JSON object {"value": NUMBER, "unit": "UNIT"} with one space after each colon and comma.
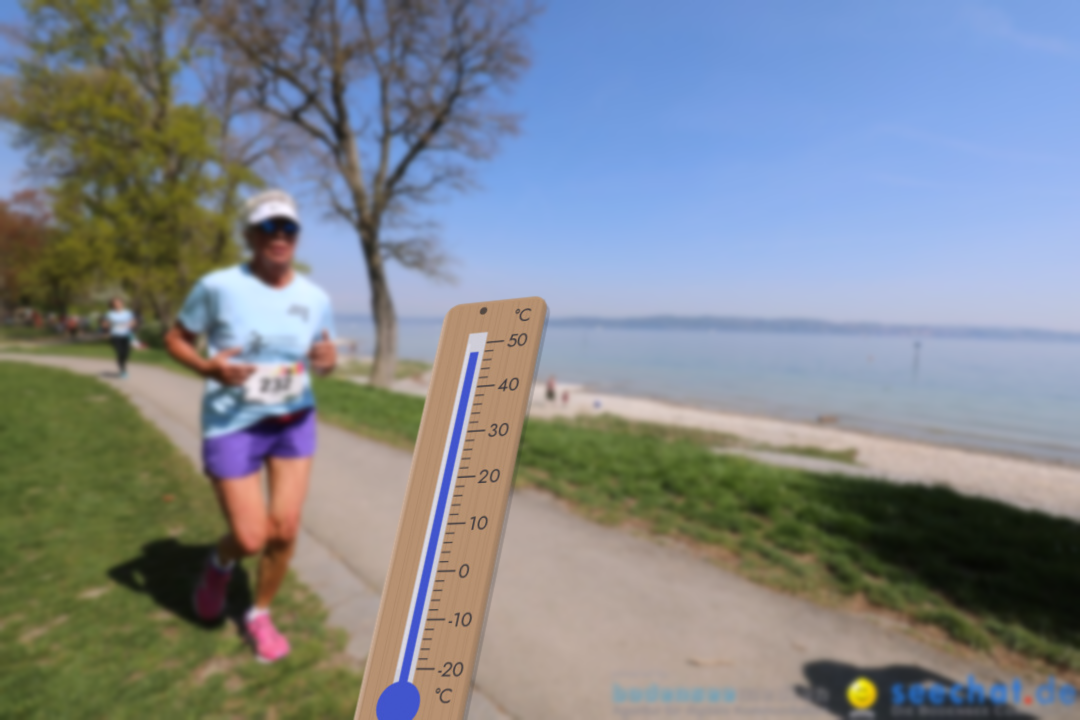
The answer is {"value": 48, "unit": "°C"}
